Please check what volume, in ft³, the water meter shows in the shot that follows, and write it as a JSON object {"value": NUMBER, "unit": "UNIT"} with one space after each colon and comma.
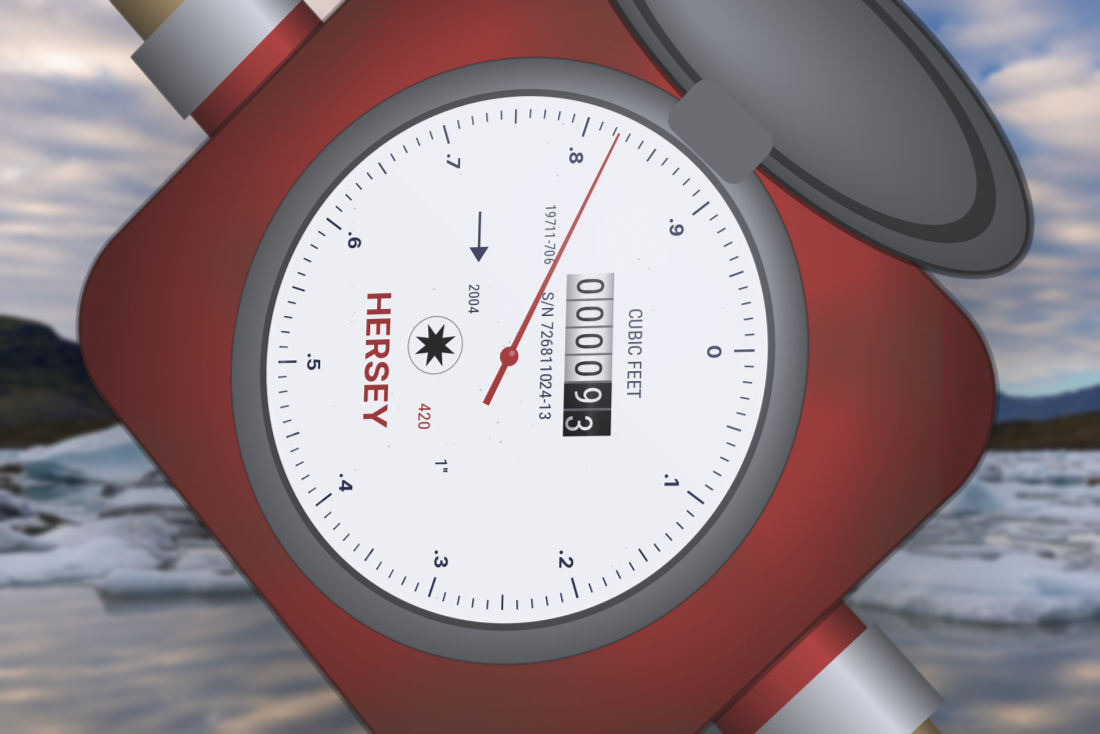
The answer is {"value": 92.82, "unit": "ft³"}
